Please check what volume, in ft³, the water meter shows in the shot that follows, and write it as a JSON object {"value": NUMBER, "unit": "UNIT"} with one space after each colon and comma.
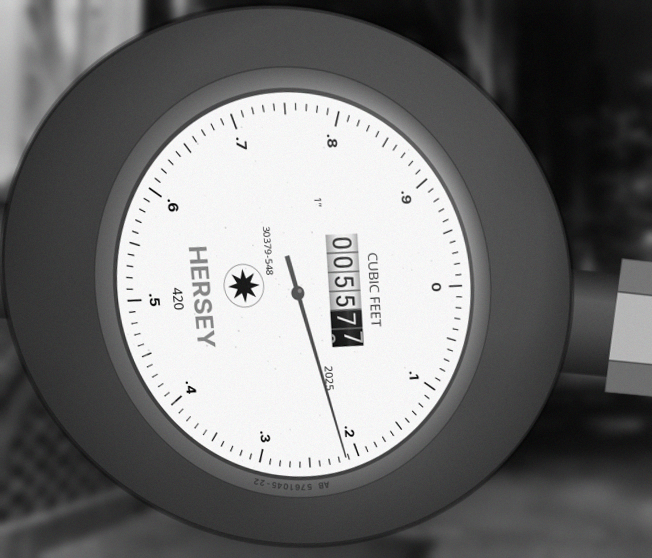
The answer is {"value": 5577.21, "unit": "ft³"}
